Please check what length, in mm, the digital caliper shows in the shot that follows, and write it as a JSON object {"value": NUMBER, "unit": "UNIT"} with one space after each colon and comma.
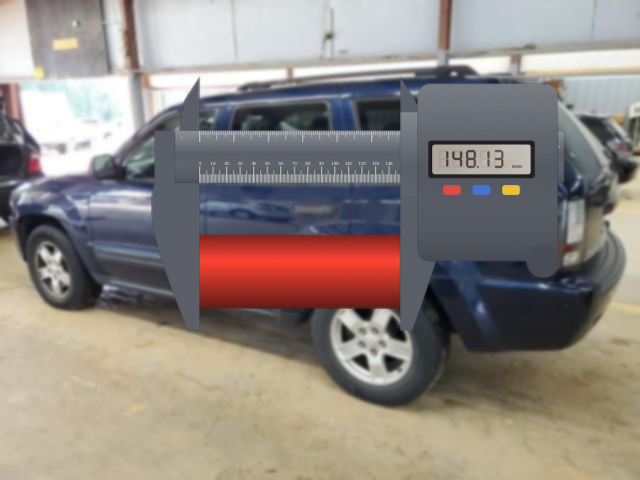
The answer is {"value": 148.13, "unit": "mm"}
